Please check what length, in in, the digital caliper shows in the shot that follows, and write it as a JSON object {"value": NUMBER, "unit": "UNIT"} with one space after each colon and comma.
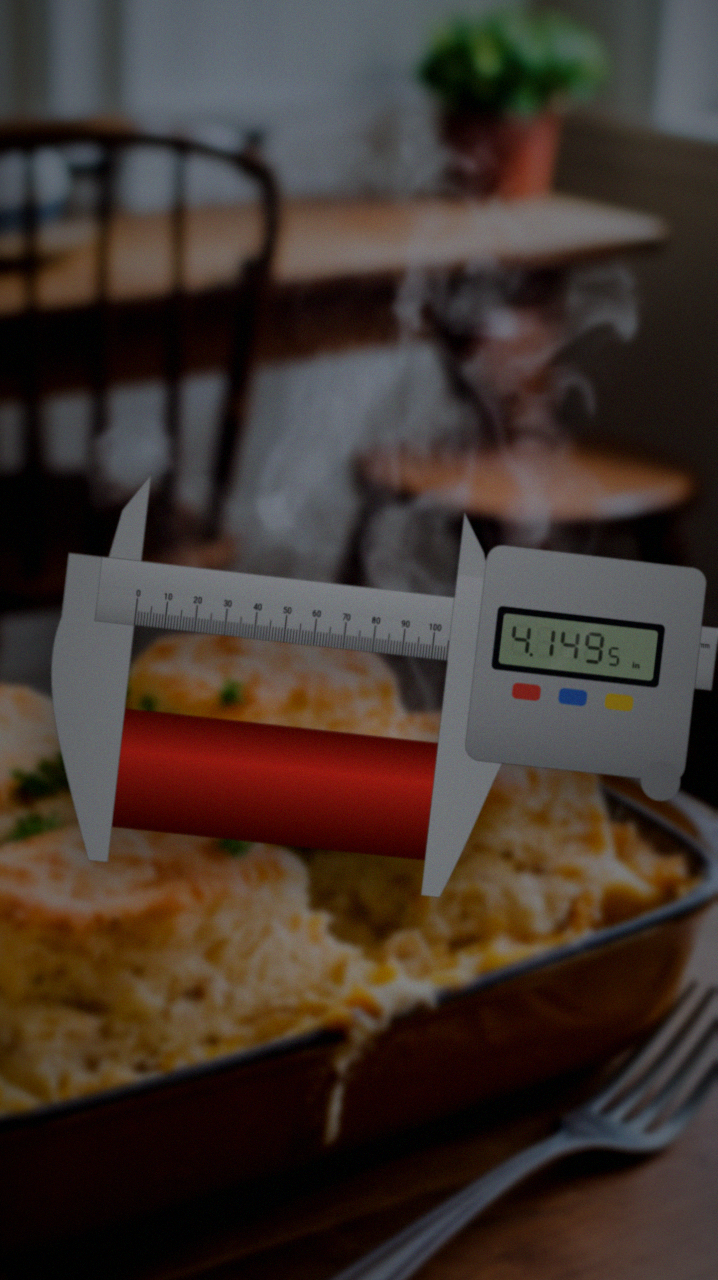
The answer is {"value": 4.1495, "unit": "in"}
